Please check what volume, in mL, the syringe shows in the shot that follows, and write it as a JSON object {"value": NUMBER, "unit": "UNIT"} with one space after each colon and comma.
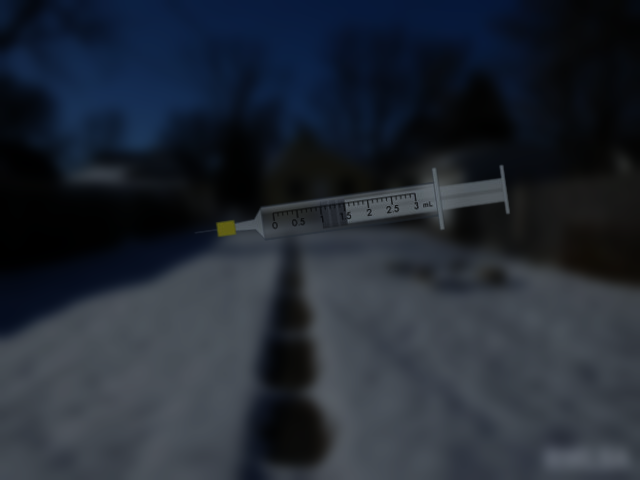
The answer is {"value": 1, "unit": "mL"}
